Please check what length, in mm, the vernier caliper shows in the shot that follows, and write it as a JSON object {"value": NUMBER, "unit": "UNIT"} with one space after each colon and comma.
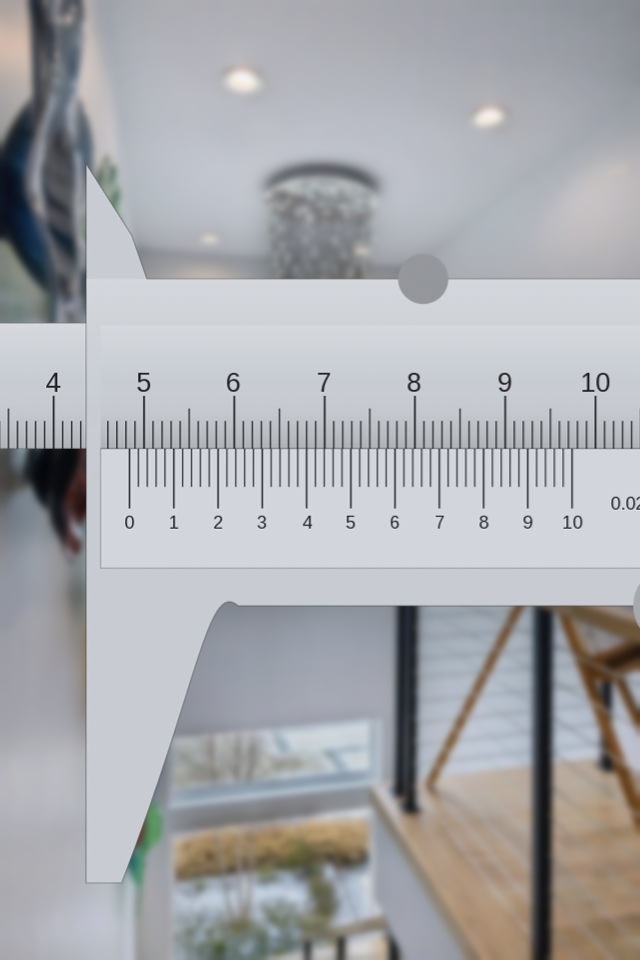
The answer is {"value": 48.4, "unit": "mm"}
